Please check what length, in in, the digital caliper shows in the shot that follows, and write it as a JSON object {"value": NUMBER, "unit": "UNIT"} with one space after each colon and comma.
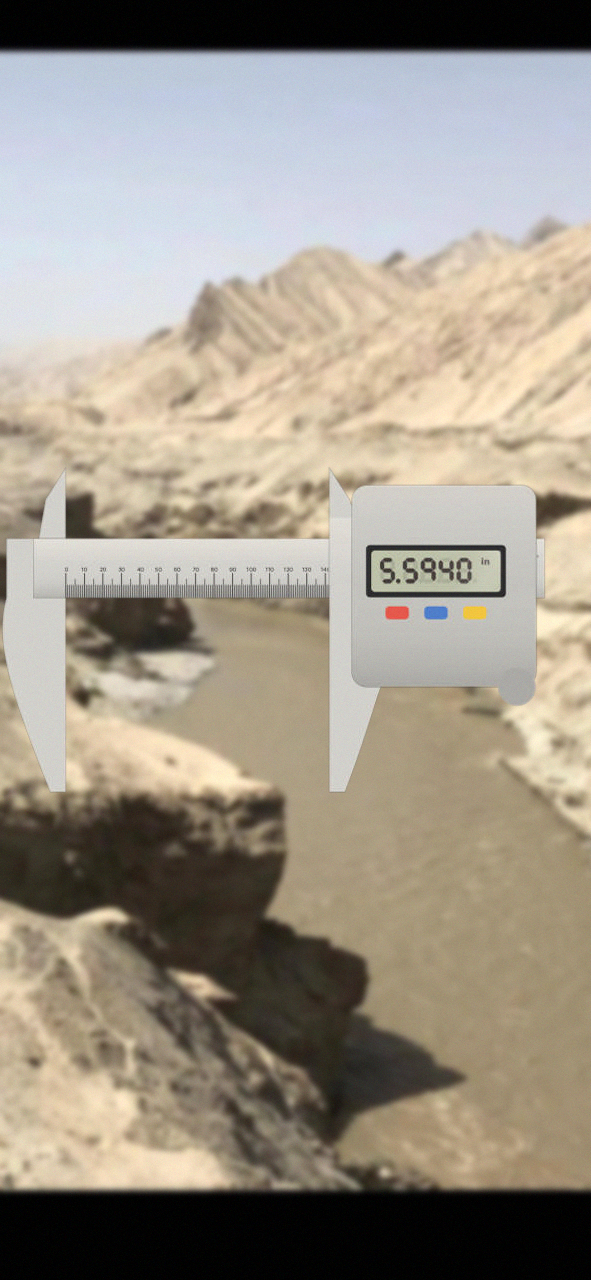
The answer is {"value": 5.5940, "unit": "in"}
